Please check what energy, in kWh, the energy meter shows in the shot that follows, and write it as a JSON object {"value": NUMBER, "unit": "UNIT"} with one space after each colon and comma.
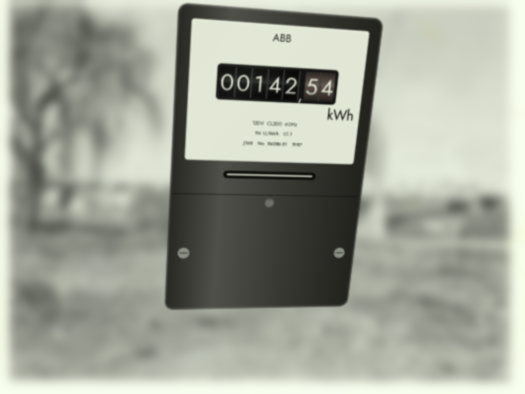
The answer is {"value": 142.54, "unit": "kWh"}
